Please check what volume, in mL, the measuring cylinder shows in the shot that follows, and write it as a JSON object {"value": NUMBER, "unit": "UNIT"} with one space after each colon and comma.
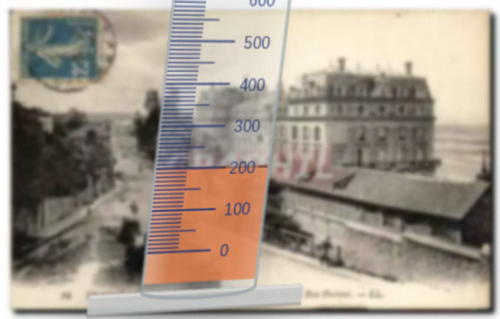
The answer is {"value": 200, "unit": "mL"}
